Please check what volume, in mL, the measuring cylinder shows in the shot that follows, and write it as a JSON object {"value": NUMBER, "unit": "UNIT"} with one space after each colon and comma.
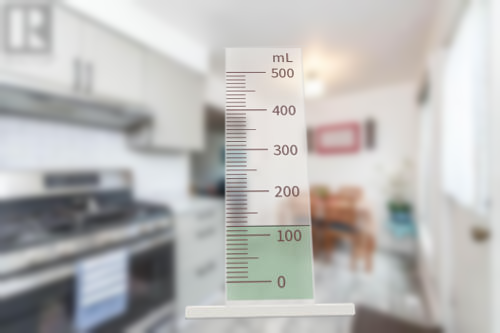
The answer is {"value": 120, "unit": "mL"}
